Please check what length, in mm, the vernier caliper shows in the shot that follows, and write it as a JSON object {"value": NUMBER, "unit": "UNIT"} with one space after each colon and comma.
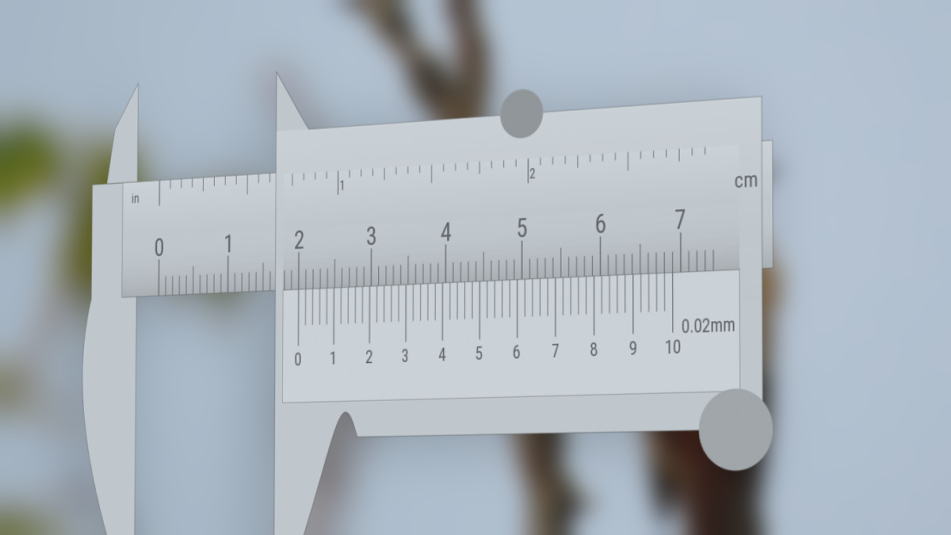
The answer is {"value": 20.0, "unit": "mm"}
